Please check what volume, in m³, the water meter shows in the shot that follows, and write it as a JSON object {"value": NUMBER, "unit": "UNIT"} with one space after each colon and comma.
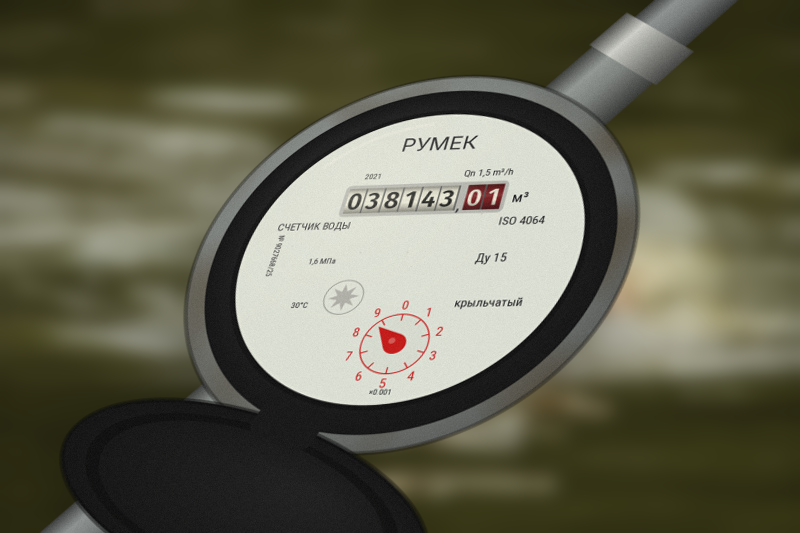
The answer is {"value": 38143.018, "unit": "m³"}
